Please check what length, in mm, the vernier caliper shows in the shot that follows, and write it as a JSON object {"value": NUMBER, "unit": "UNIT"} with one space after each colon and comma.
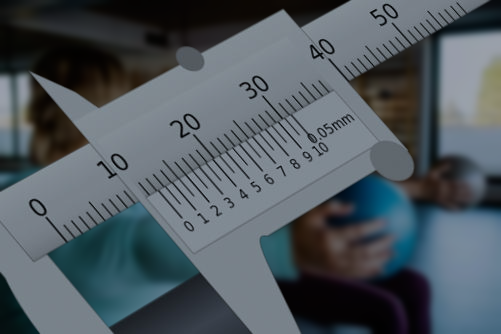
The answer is {"value": 12.2, "unit": "mm"}
